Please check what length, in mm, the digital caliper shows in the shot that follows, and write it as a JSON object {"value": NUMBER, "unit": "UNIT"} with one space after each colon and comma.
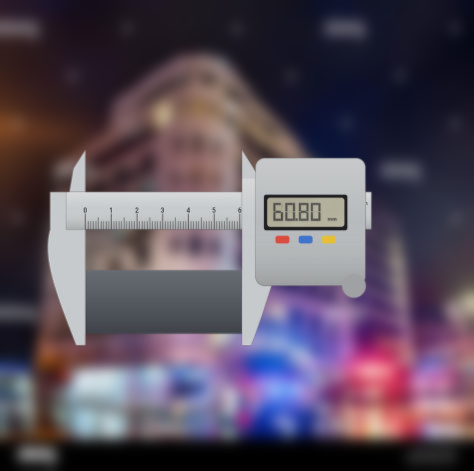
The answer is {"value": 60.80, "unit": "mm"}
